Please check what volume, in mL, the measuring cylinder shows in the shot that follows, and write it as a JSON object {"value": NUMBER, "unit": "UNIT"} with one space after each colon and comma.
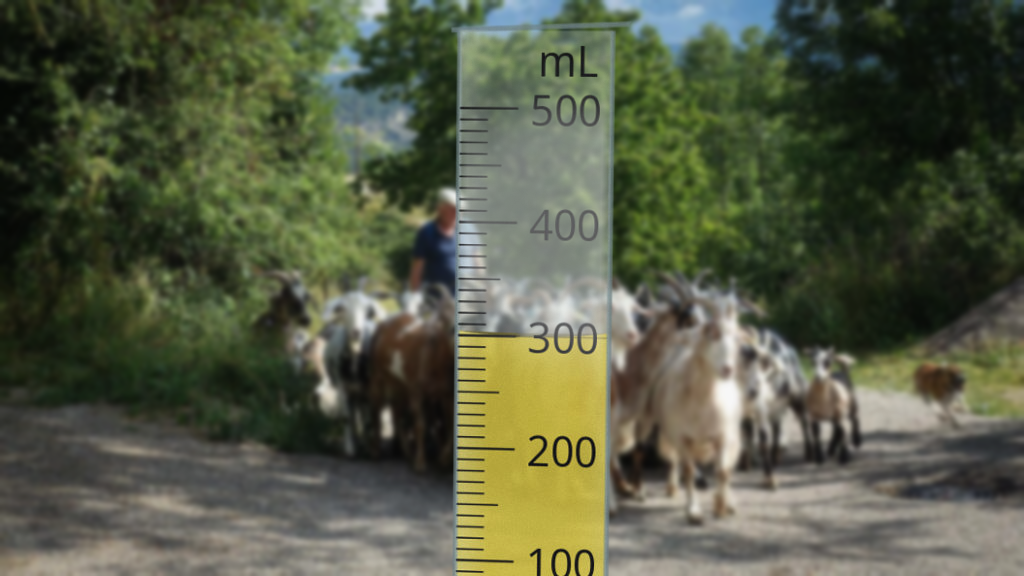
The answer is {"value": 300, "unit": "mL"}
